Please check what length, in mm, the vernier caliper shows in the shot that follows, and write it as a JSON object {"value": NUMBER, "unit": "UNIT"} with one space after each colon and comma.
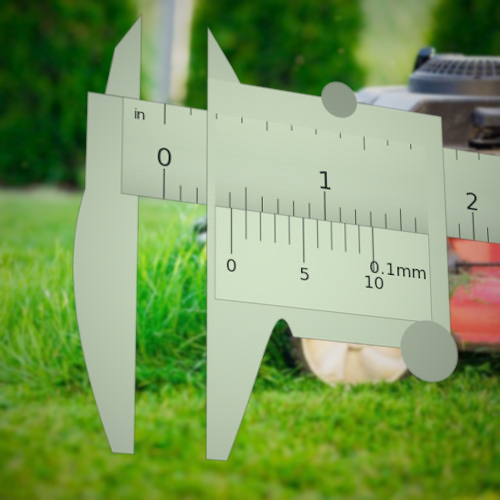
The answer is {"value": 4.1, "unit": "mm"}
